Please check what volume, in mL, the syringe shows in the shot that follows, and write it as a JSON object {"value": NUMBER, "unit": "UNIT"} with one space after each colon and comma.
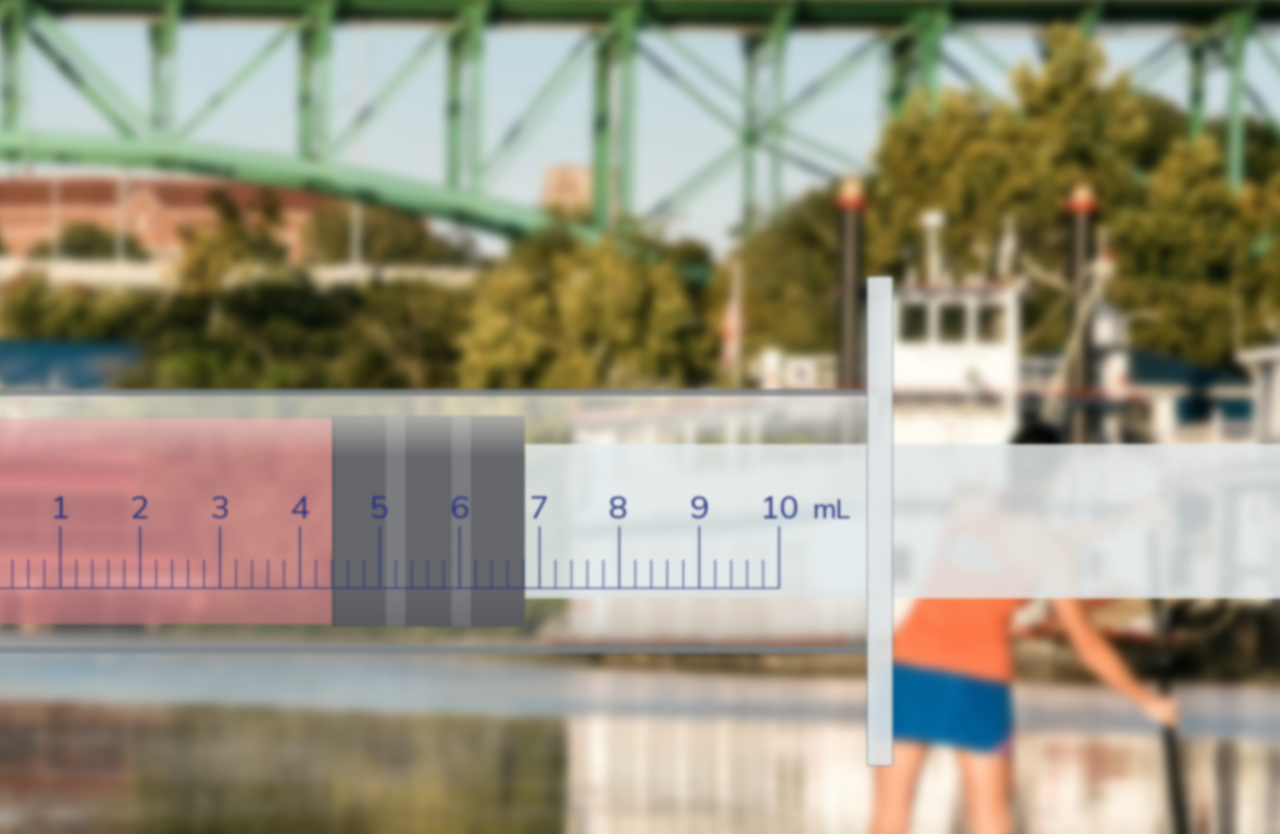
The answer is {"value": 4.4, "unit": "mL"}
